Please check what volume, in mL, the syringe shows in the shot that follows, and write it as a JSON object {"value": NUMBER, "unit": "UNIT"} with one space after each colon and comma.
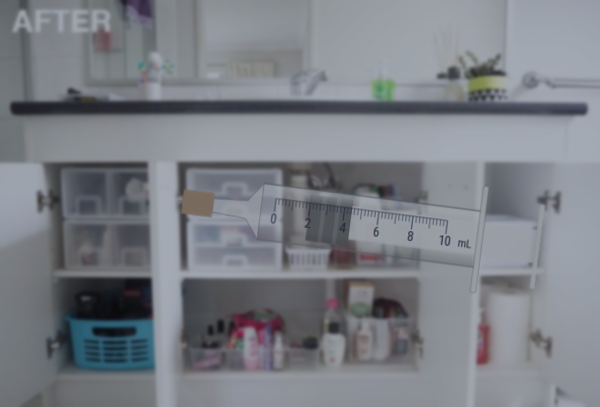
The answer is {"value": 2, "unit": "mL"}
